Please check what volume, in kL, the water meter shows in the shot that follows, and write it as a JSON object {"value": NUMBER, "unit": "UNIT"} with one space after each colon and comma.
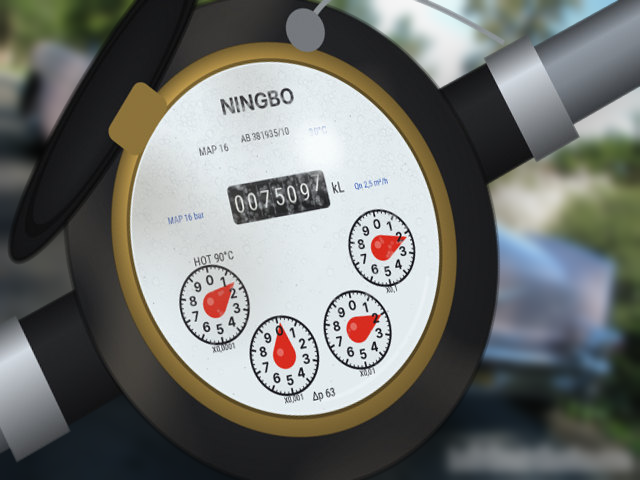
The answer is {"value": 75097.2201, "unit": "kL"}
